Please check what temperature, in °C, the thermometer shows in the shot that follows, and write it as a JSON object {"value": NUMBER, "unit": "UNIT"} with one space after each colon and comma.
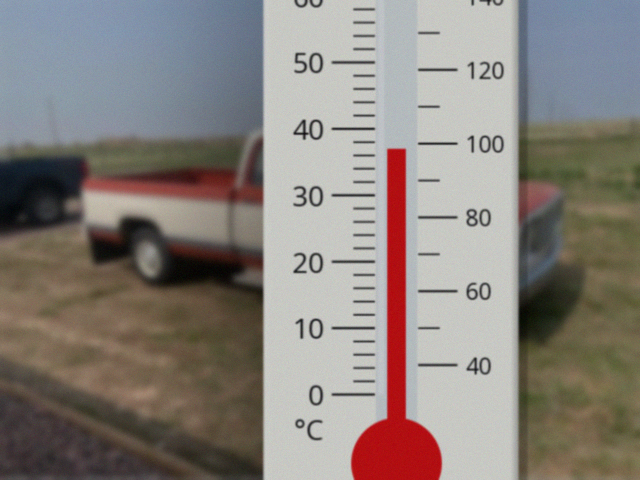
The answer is {"value": 37, "unit": "°C"}
